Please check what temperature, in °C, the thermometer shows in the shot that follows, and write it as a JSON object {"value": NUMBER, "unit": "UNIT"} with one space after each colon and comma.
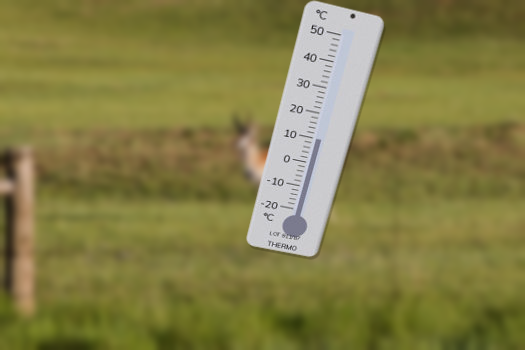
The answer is {"value": 10, "unit": "°C"}
